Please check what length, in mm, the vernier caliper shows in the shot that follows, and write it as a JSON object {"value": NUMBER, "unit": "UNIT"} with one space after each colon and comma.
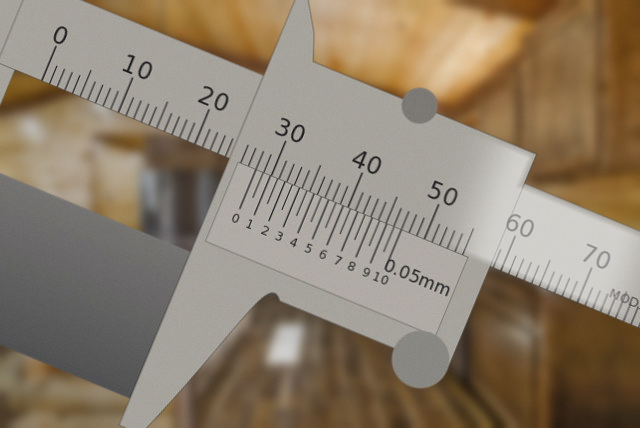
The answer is {"value": 28.0, "unit": "mm"}
